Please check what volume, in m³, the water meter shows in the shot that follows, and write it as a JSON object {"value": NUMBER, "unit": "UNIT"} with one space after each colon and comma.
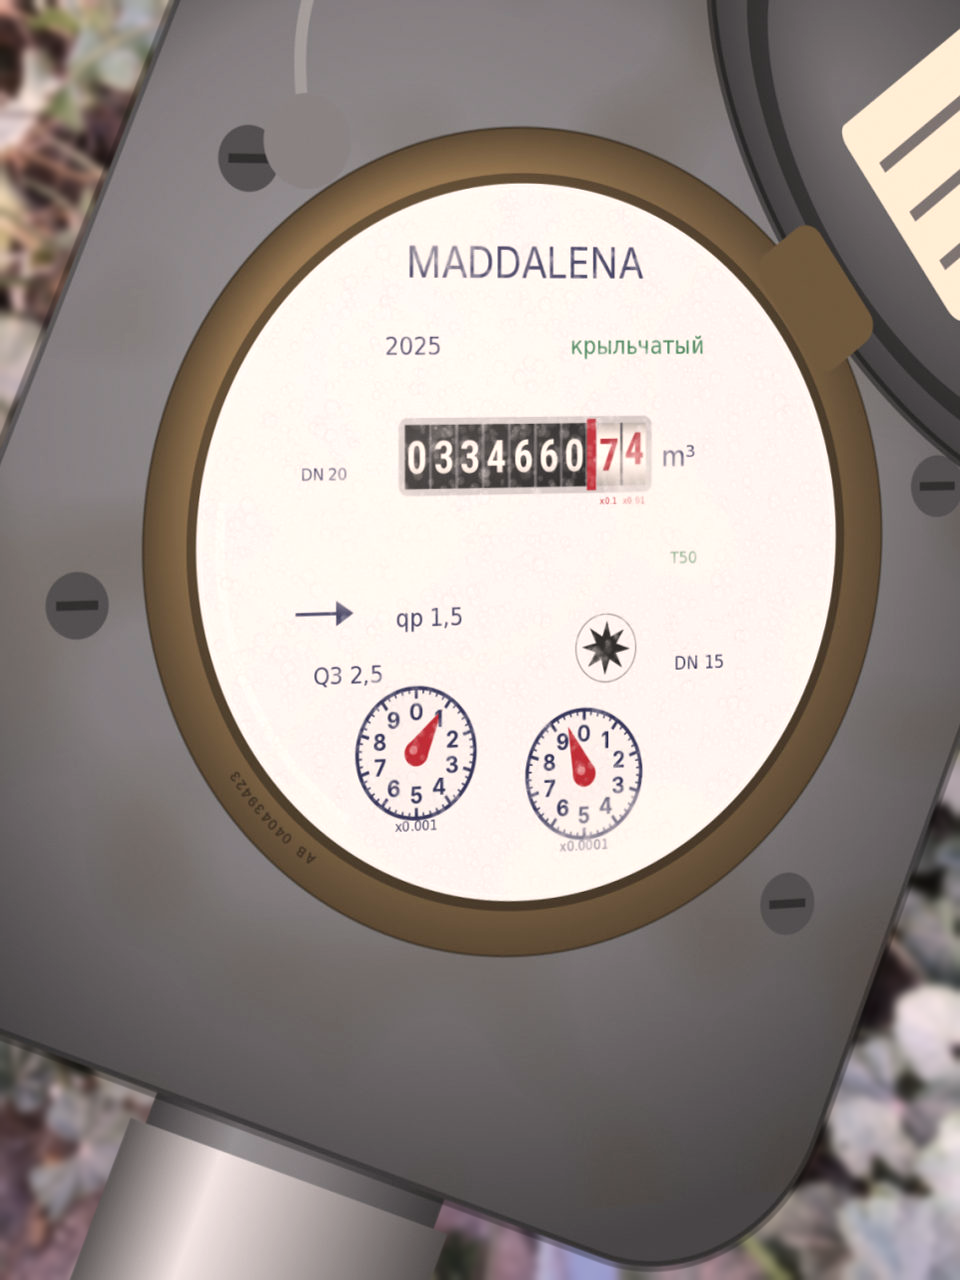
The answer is {"value": 334660.7409, "unit": "m³"}
